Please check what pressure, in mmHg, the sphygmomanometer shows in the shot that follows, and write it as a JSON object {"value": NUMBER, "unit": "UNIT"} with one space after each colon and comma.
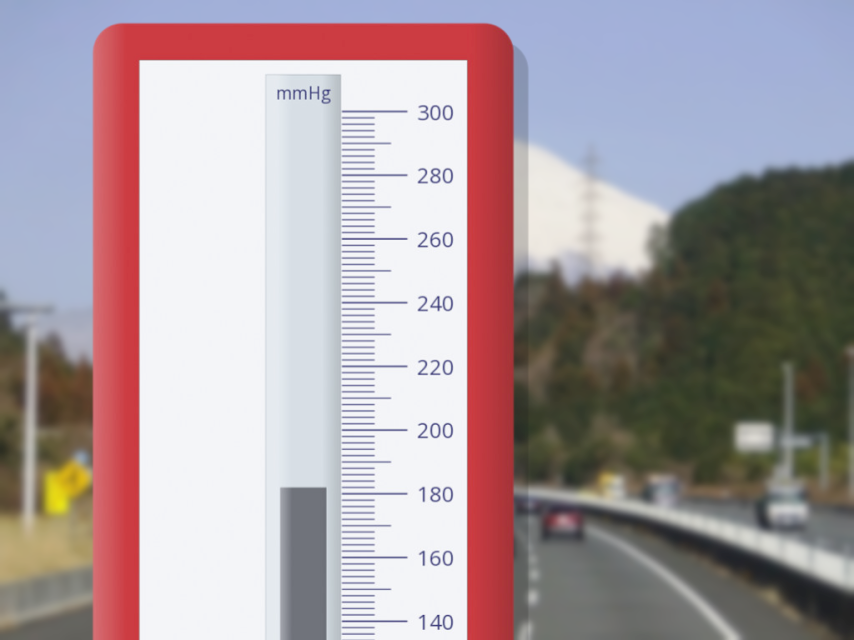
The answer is {"value": 182, "unit": "mmHg"}
